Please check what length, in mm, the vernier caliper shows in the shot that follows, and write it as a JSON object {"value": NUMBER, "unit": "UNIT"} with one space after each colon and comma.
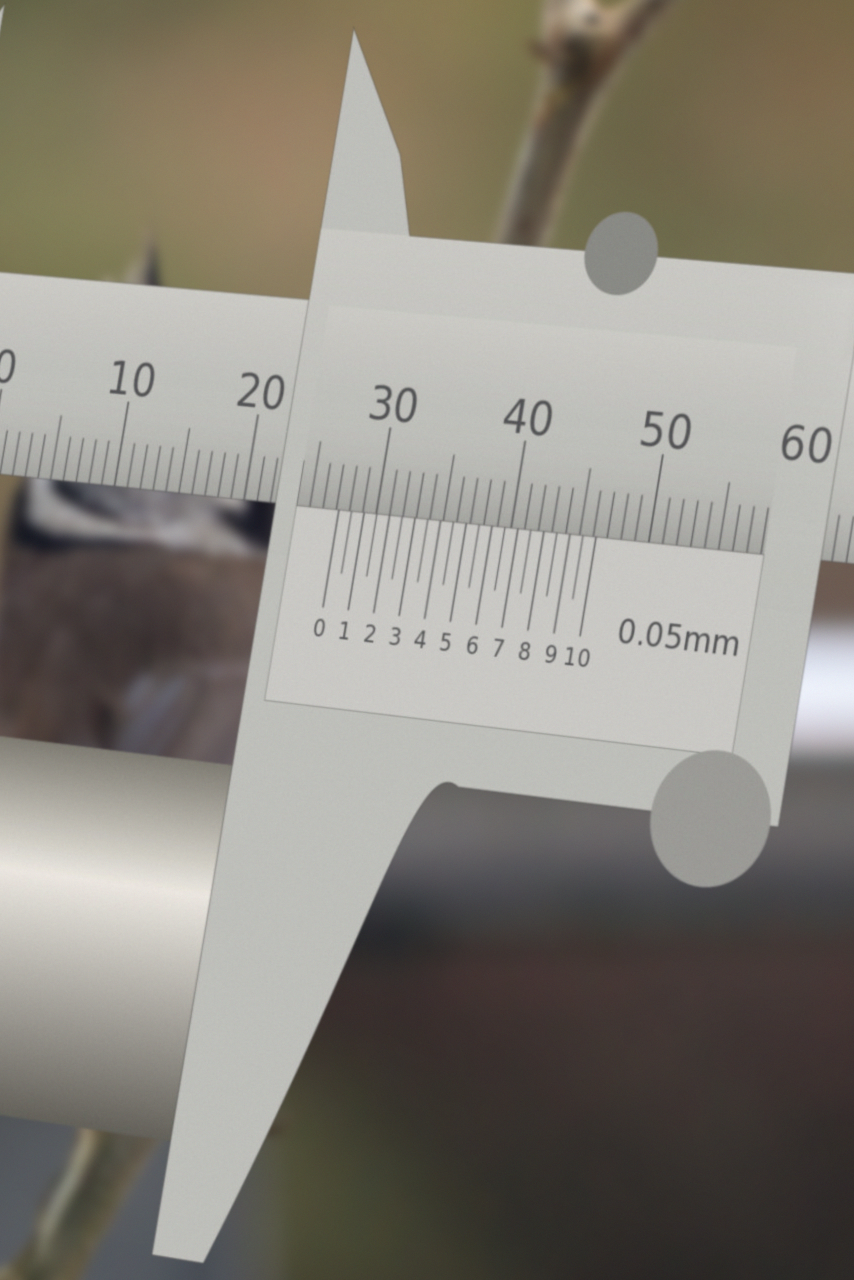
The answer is {"value": 27.2, "unit": "mm"}
